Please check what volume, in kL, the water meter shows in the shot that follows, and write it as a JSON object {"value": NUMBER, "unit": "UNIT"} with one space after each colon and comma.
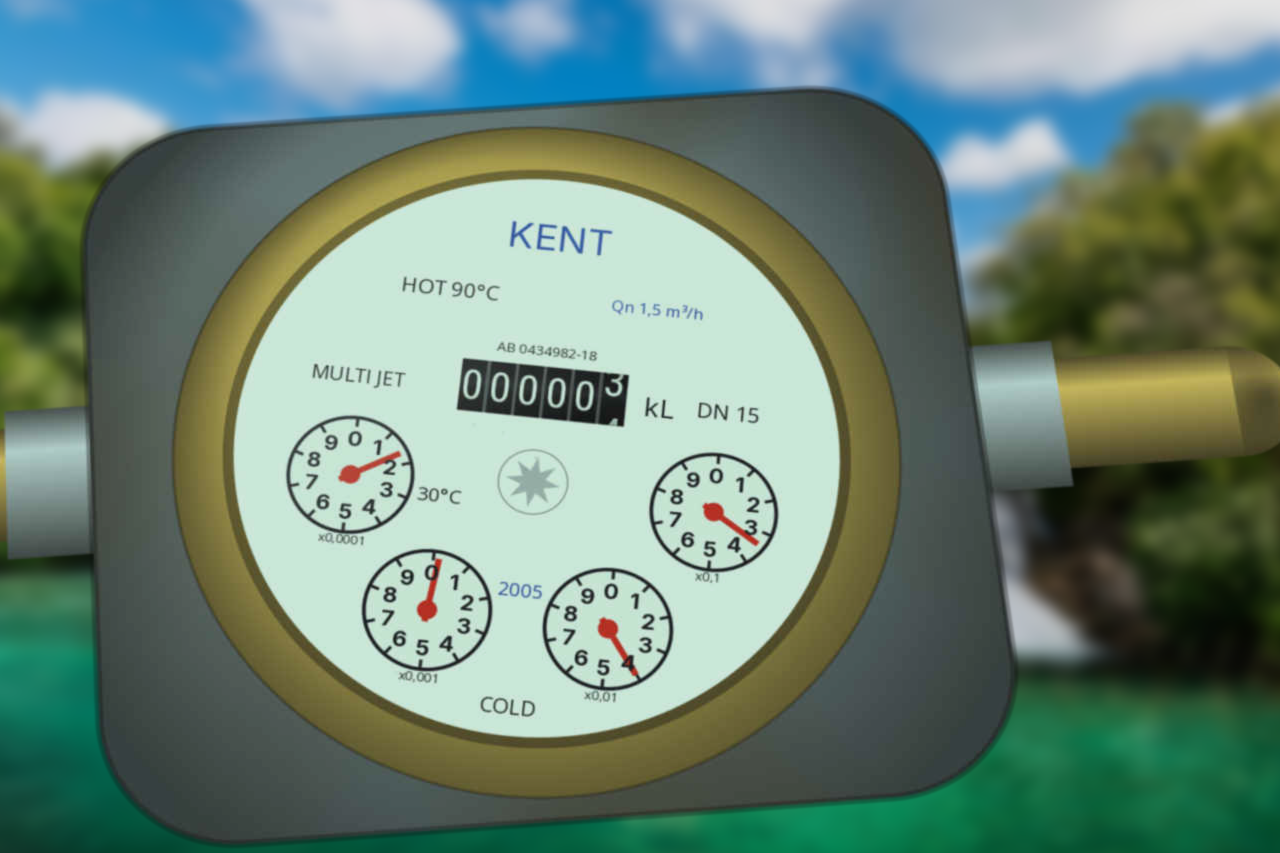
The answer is {"value": 3.3401, "unit": "kL"}
